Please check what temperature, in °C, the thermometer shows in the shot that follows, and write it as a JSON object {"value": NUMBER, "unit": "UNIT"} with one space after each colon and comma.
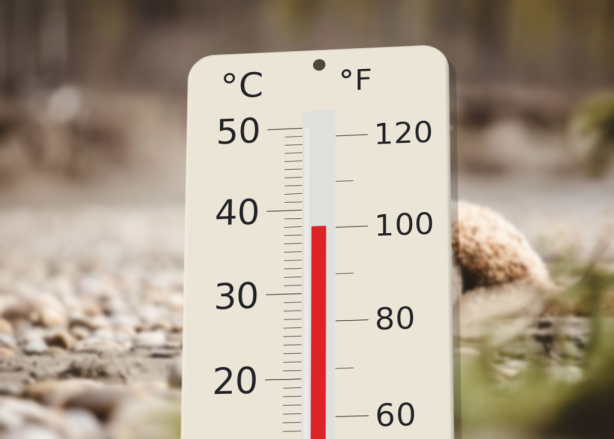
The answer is {"value": 38, "unit": "°C"}
